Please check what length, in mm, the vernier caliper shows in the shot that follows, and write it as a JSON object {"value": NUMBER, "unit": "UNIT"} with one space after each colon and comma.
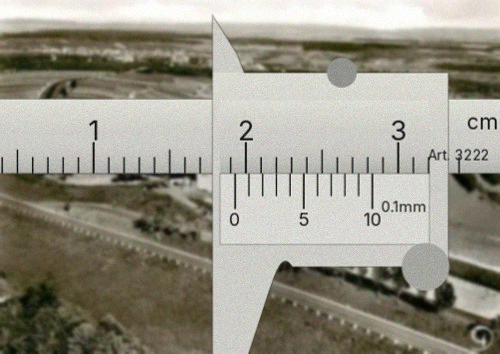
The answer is {"value": 19.3, "unit": "mm"}
